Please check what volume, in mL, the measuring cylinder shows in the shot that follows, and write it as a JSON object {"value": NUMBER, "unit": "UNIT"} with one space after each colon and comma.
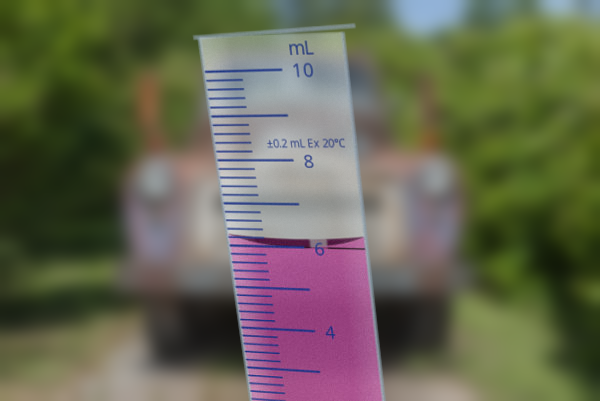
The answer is {"value": 6, "unit": "mL"}
